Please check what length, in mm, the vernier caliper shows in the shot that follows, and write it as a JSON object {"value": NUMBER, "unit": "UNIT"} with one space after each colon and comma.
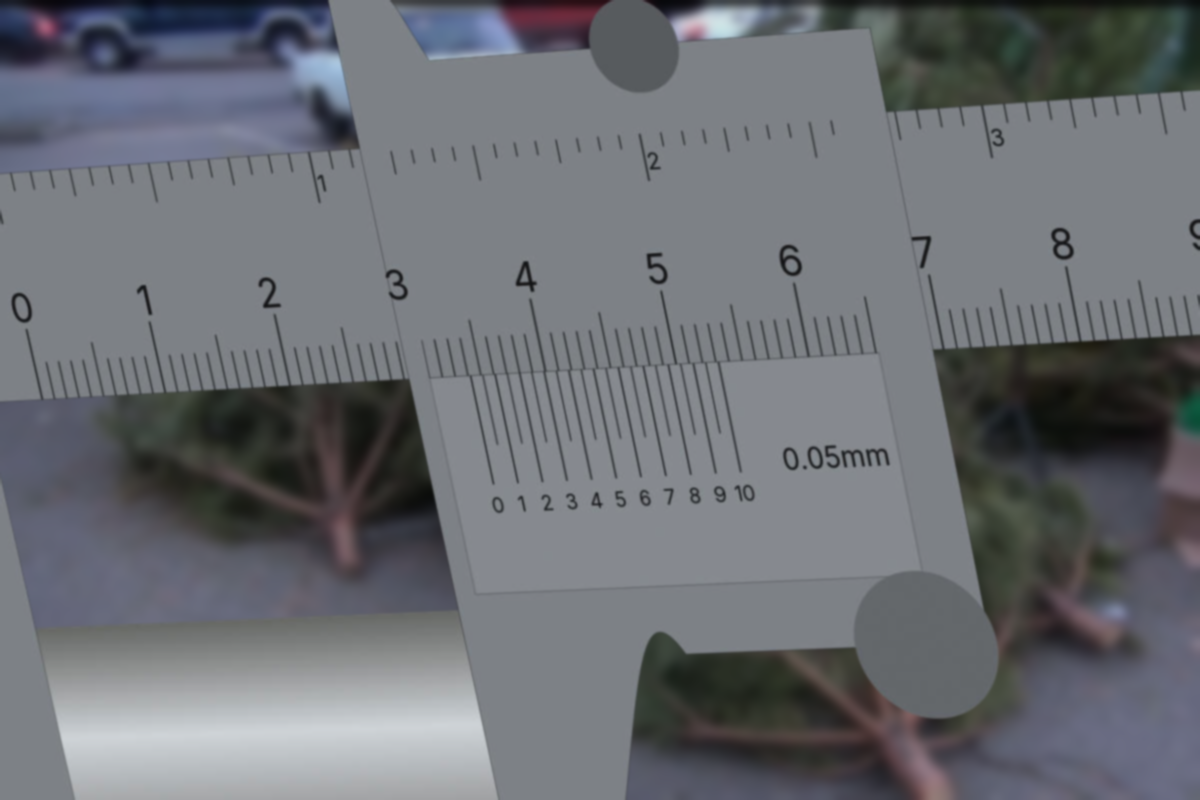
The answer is {"value": 34.2, "unit": "mm"}
